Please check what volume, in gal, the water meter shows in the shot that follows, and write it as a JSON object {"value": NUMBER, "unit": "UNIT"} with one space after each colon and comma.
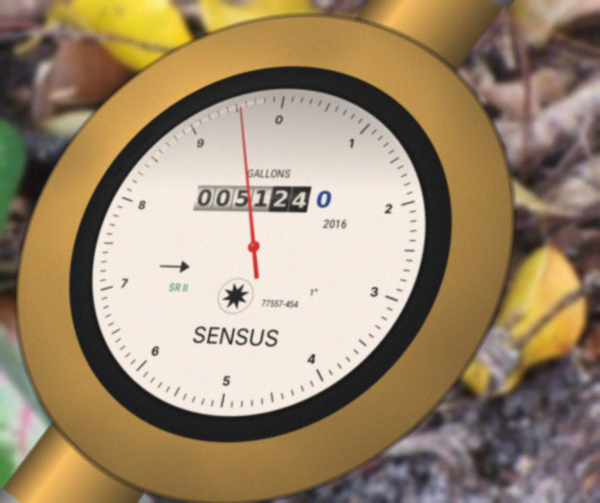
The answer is {"value": 51239.5, "unit": "gal"}
